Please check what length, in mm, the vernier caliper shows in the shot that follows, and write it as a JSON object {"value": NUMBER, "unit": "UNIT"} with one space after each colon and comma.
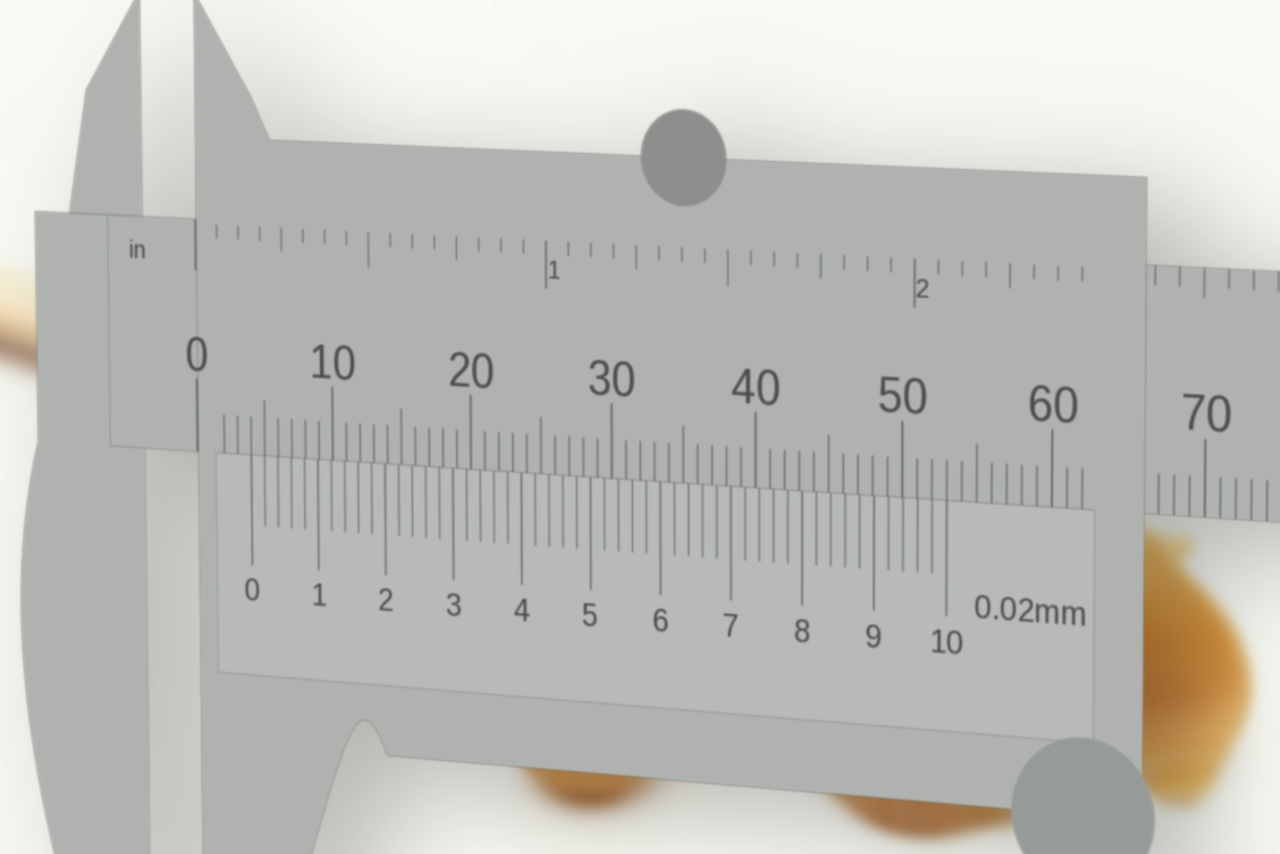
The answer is {"value": 4.0, "unit": "mm"}
